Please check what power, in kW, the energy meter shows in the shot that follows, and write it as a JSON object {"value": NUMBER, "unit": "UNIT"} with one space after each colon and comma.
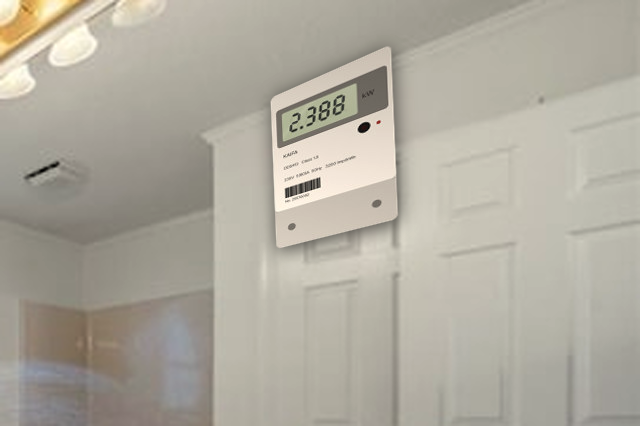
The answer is {"value": 2.388, "unit": "kW"}
